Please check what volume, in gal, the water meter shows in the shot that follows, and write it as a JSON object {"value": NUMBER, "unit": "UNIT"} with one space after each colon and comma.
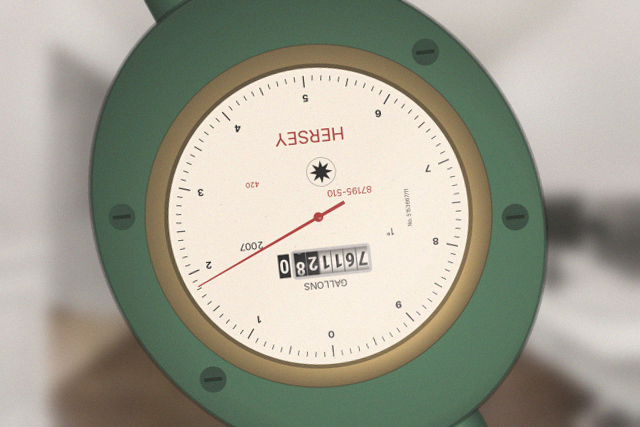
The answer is {"value": 7611281.8, "unit": "gal"}
